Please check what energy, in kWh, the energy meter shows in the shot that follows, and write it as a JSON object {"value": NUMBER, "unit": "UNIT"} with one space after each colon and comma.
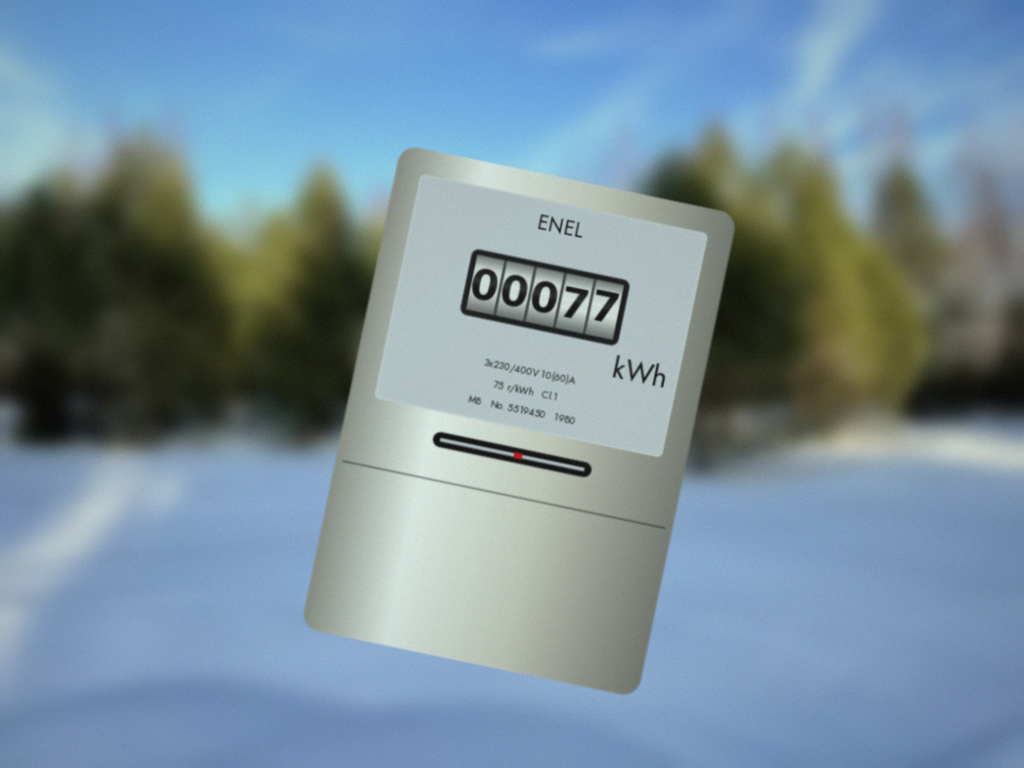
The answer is {"value": 77, "unit": "kWh"}
